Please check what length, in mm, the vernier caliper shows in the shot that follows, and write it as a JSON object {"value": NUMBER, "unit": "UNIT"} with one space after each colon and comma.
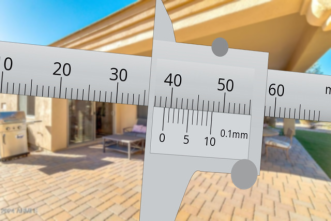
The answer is {"value": 38.8, "unit": "mm"}
